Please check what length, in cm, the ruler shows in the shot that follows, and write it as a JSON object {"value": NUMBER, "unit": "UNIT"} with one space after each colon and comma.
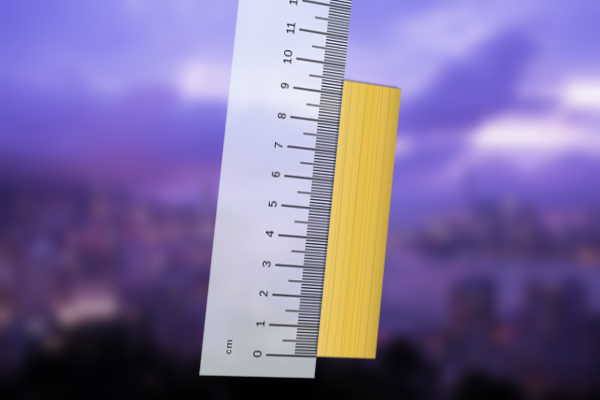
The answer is {"value": 9.5, "unit": "cm"}
